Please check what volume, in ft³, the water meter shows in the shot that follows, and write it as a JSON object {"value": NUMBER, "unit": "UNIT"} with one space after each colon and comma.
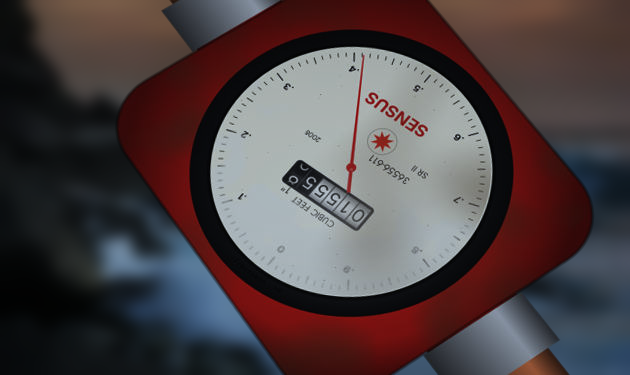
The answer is {"value": 15558.41, "unit": "ft³"}
